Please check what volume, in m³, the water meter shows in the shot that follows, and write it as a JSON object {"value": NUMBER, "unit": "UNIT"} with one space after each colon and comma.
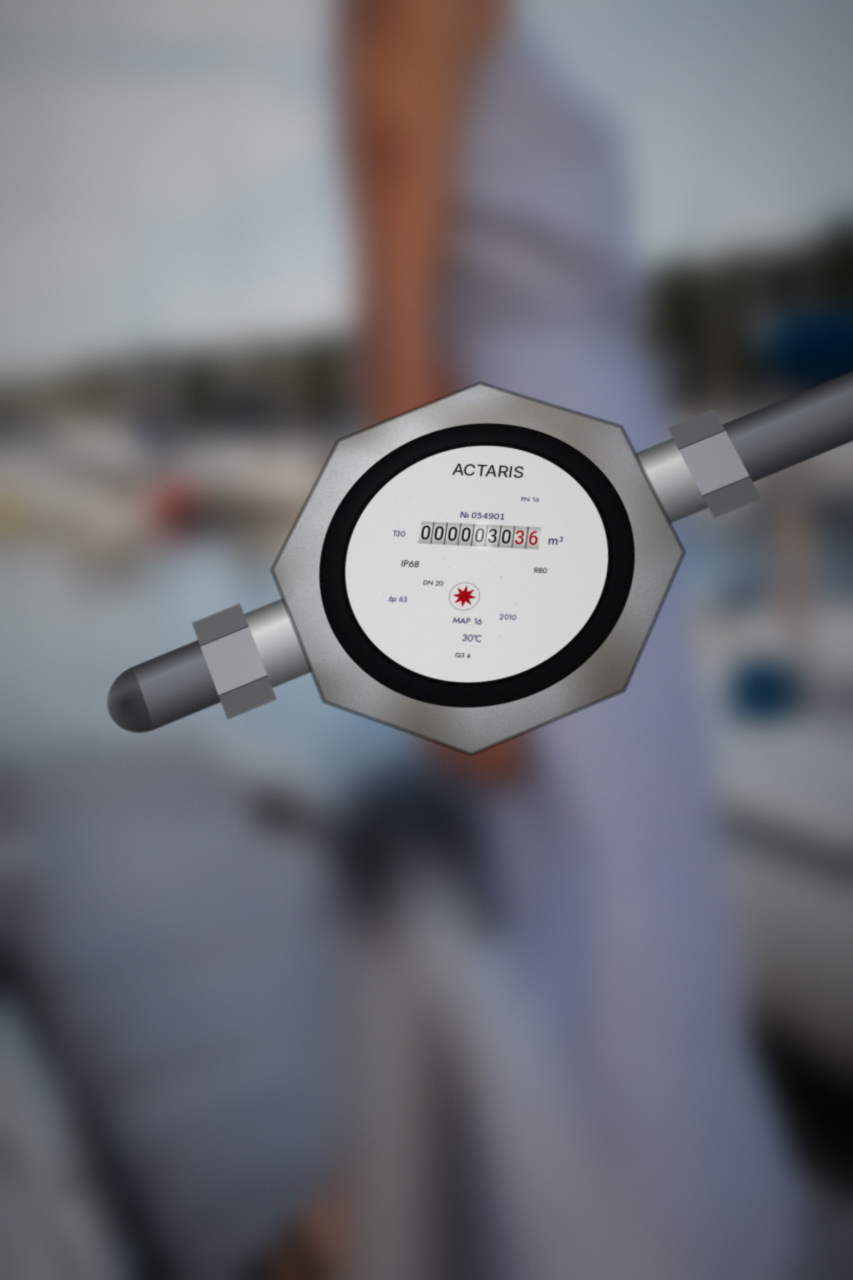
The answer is {"value": 30.36, "unit": "m³"}
